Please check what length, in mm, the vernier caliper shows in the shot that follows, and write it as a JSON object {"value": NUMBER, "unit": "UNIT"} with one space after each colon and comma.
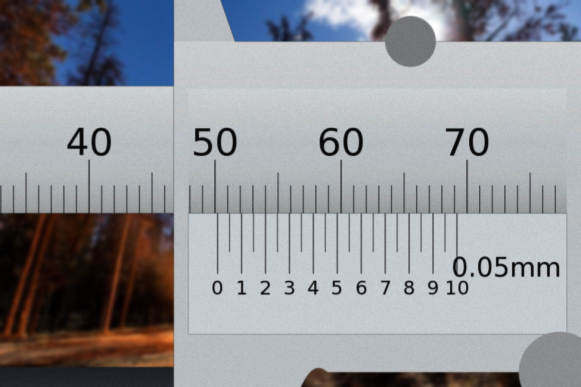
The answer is {"value": 50.2, "unit": "mm"}
